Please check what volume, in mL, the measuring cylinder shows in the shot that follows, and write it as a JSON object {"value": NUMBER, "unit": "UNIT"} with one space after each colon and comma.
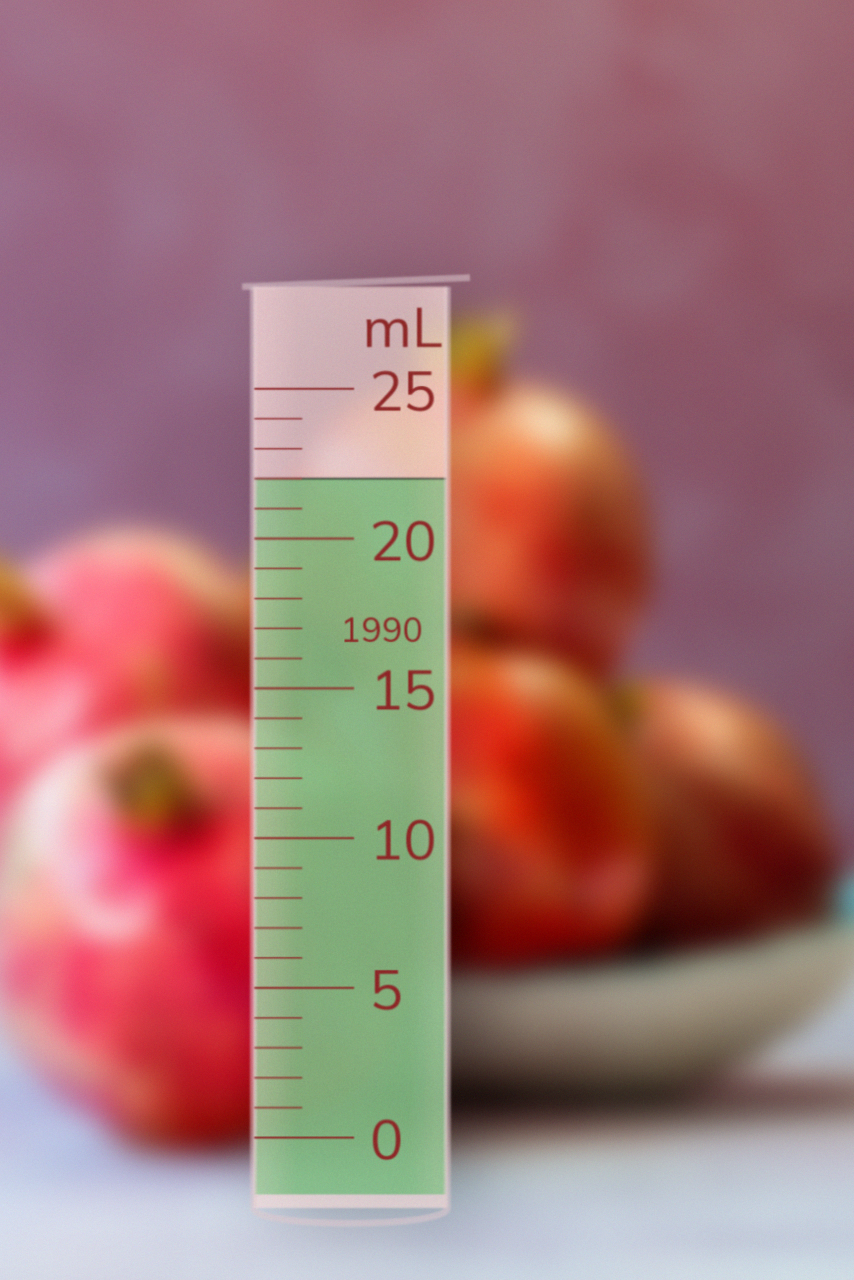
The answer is {"value": 22, "unit": "mL"}
